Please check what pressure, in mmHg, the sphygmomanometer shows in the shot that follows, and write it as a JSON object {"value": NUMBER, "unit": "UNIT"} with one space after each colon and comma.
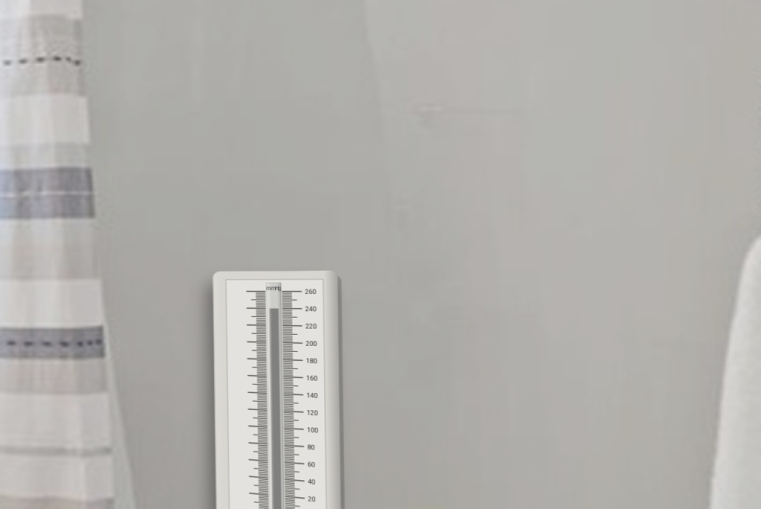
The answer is {"value": 240, "unit": "mmHg"}
